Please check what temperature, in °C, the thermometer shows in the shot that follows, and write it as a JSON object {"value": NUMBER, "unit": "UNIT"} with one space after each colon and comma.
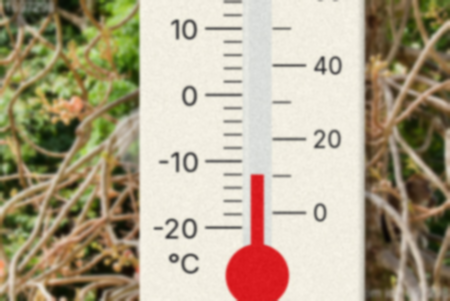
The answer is {"value": -12, "unit": "°C"}
